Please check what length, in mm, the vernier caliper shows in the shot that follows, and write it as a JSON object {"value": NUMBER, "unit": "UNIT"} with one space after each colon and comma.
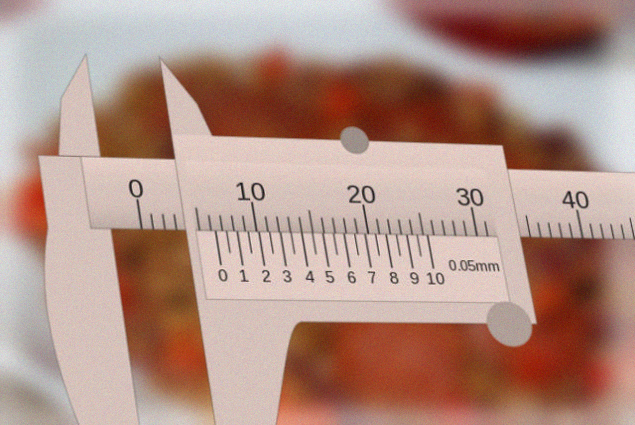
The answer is {"value": 6.4, "unit": "mm"}
